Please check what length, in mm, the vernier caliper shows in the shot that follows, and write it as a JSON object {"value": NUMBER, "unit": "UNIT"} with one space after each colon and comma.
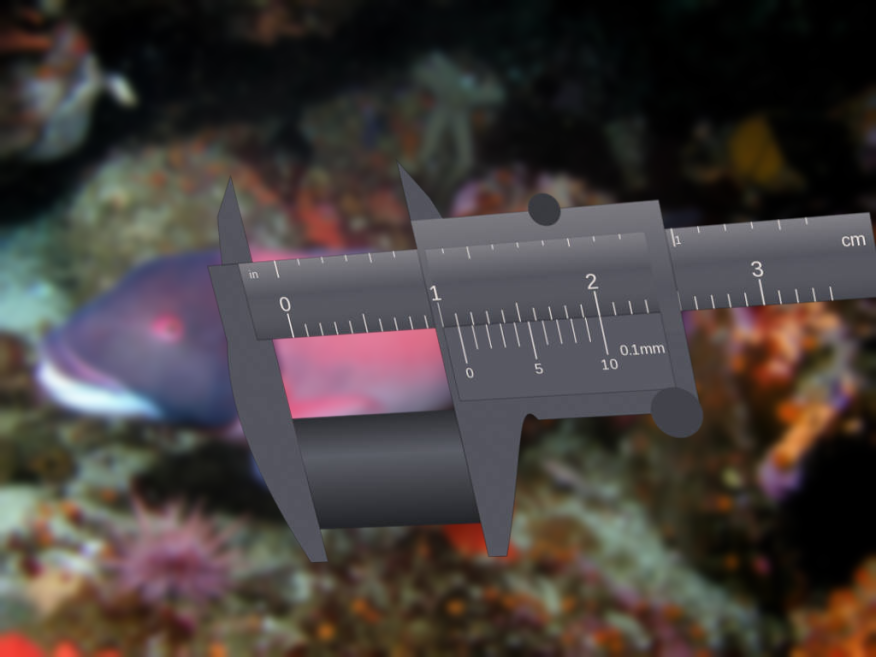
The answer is {"value": 11.0, "unit": "mm"}
